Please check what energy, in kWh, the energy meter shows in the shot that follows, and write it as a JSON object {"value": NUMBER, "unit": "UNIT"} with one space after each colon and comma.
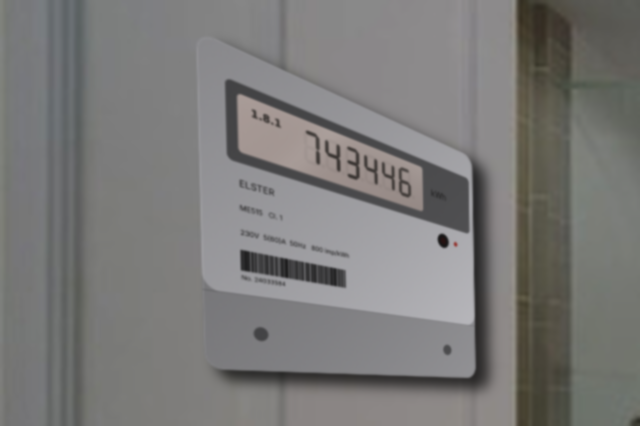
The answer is {"value": 743446, "unit": "kWh"}
